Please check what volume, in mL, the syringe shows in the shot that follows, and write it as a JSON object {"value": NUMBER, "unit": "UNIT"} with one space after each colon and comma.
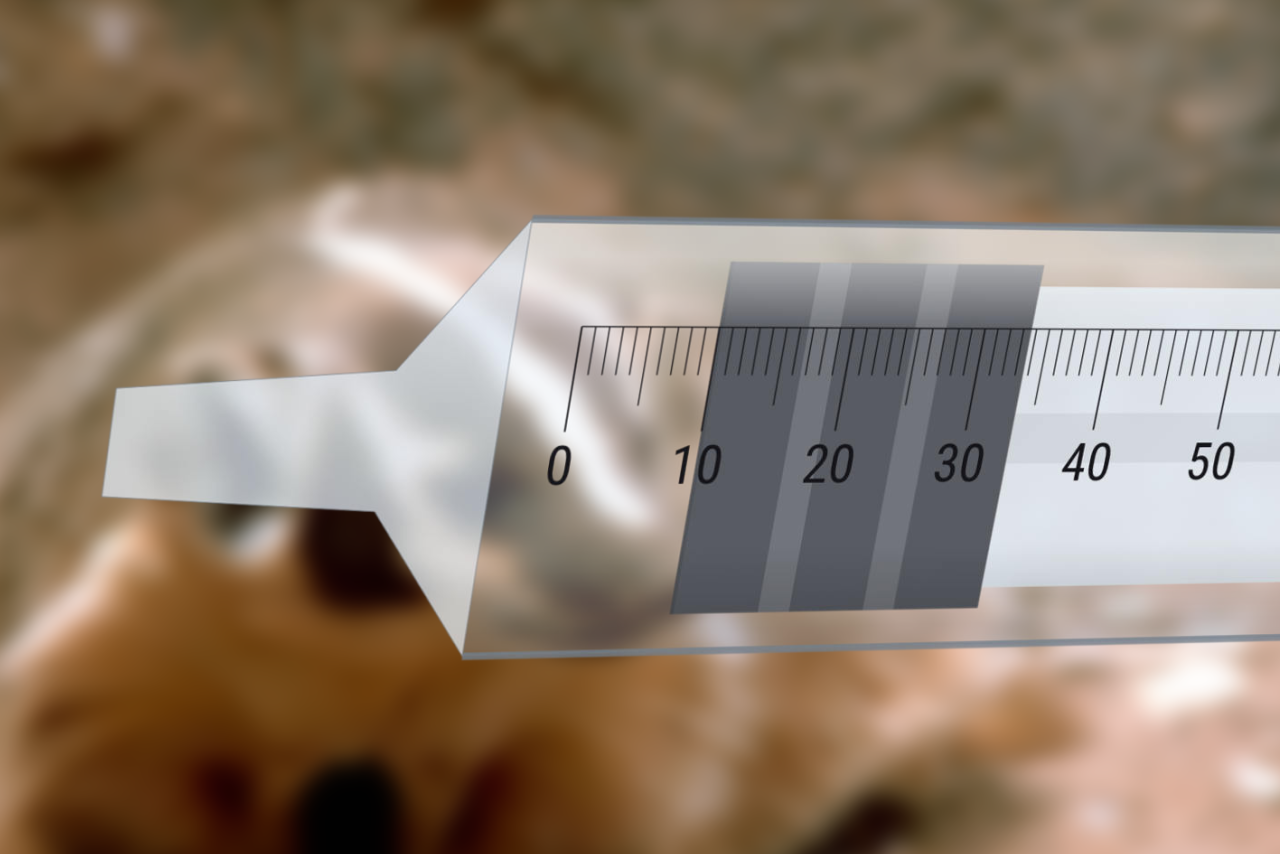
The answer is {"value": 10, "unit": "mL"}
